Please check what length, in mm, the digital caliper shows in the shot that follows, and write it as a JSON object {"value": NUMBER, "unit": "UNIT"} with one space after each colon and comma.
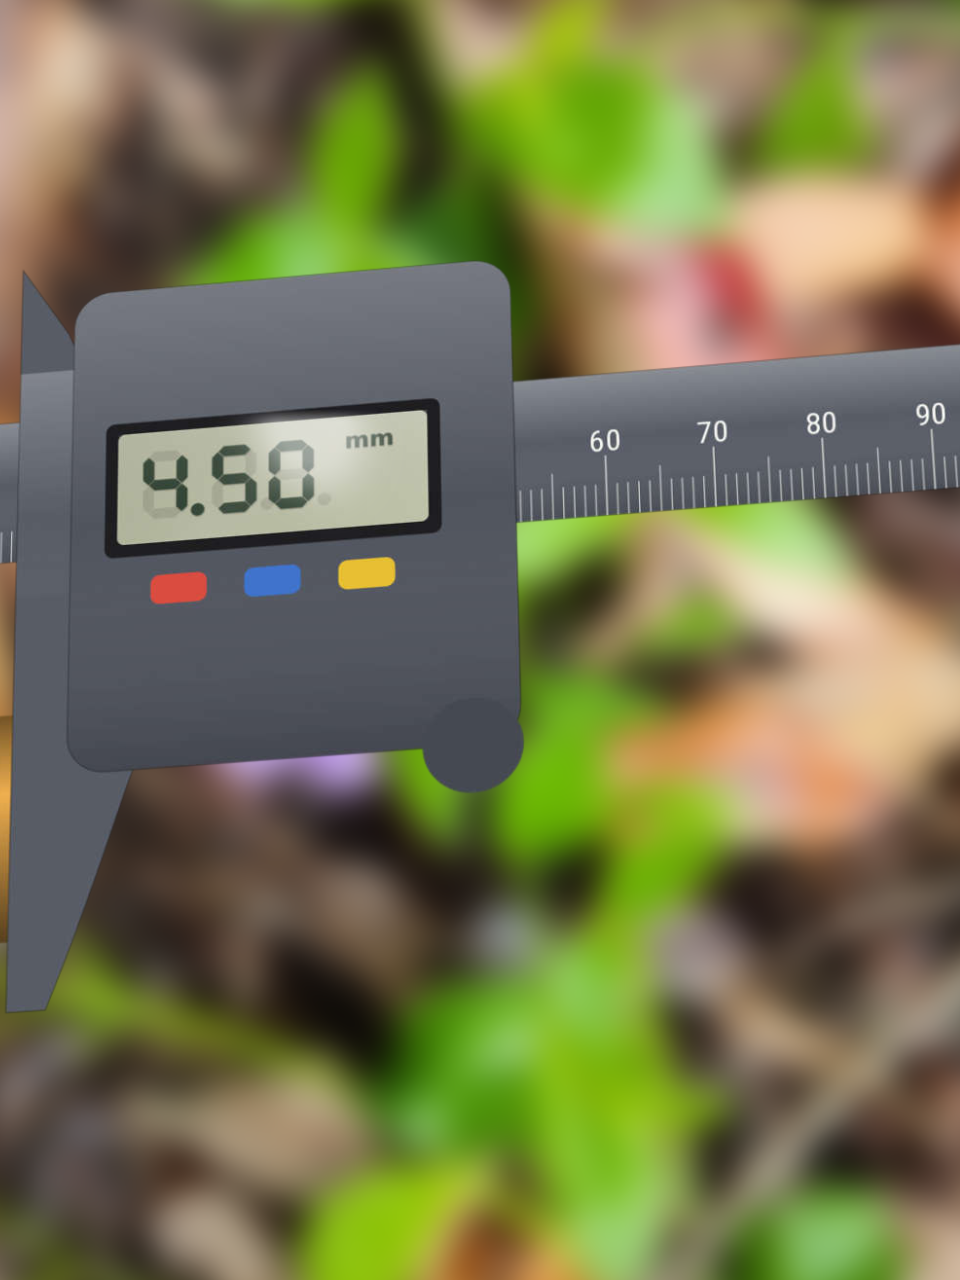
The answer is {"value": 4.50, "unit": "mm"}
